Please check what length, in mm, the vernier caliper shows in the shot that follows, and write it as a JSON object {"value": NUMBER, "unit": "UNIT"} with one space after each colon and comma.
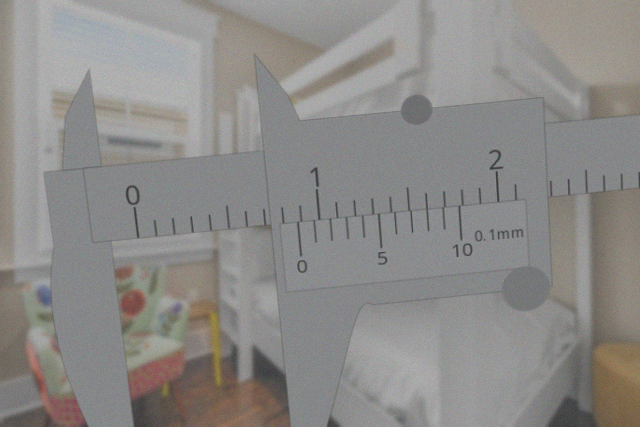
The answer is {"value": 8.8, "unit": "mm"}
